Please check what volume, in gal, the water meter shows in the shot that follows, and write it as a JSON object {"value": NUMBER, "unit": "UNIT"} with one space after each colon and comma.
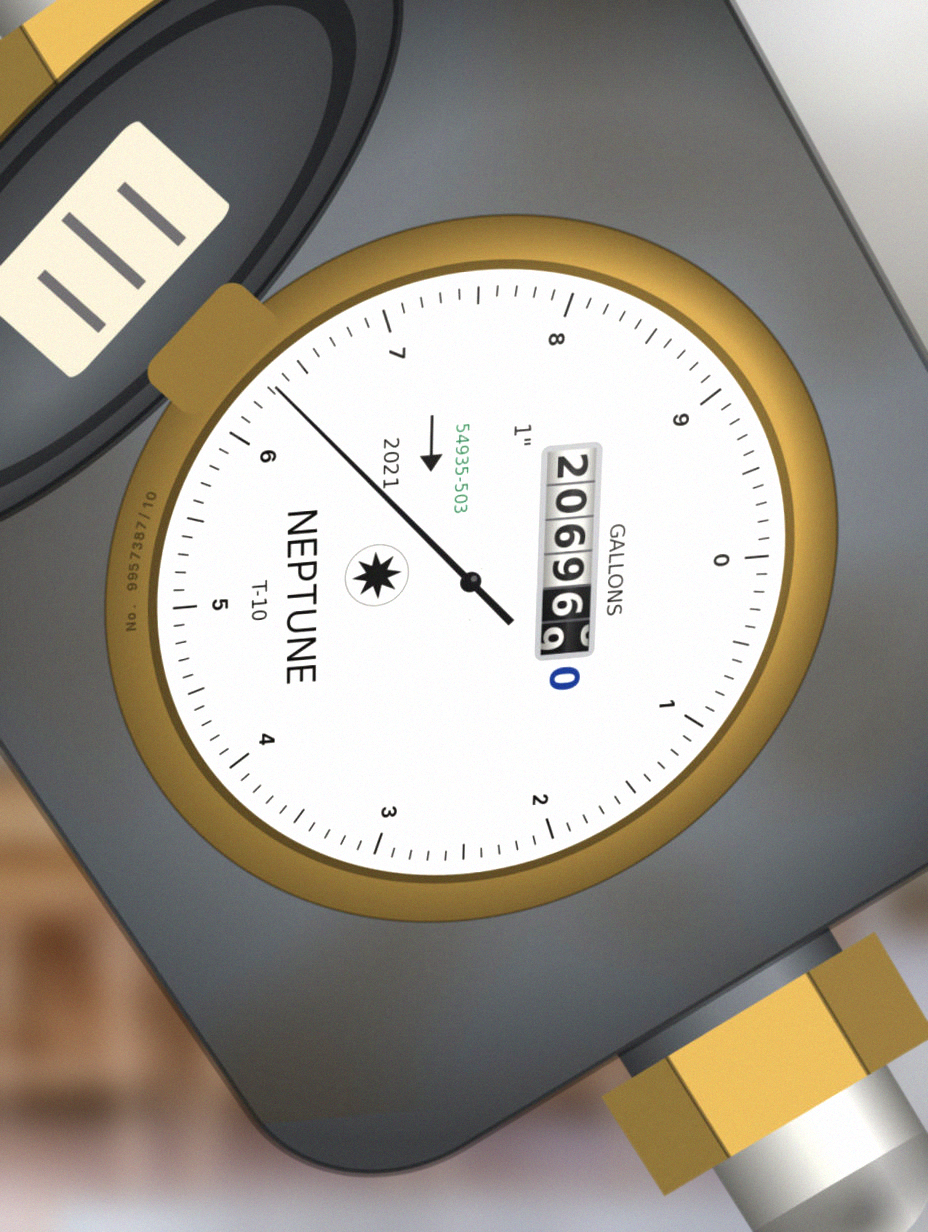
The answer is {"value": 2069686.3, "unit": "gal"}
